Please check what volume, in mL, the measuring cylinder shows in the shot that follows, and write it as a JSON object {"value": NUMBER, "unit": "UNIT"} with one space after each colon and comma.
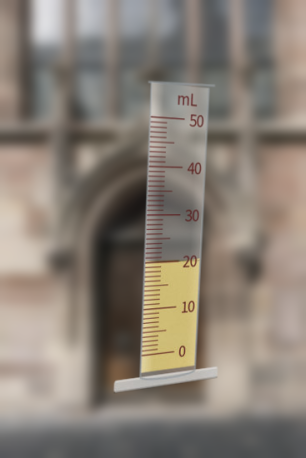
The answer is {"value": 20, "unit": "mL"}
